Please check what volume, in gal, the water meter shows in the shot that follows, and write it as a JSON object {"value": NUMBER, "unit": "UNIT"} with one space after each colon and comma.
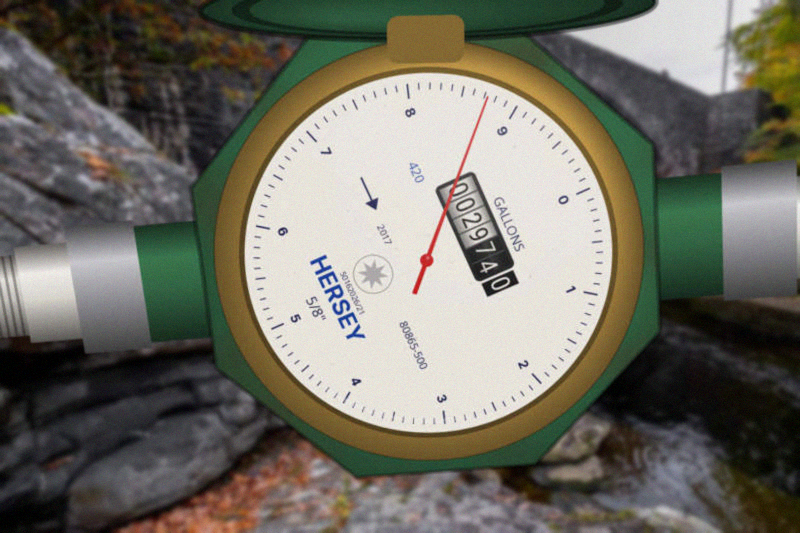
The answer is {"value": 29738.7, "unit": "gal"}
